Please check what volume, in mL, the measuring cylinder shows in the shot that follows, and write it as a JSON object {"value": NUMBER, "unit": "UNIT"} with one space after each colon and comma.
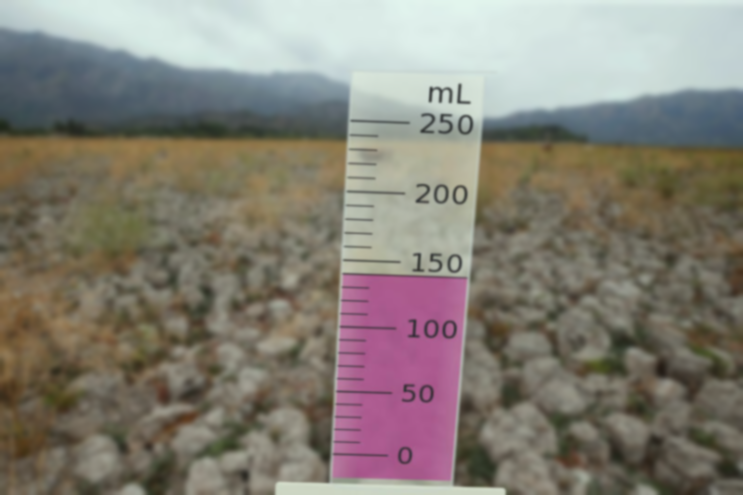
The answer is {"value": 140, "unit": "mL"}
